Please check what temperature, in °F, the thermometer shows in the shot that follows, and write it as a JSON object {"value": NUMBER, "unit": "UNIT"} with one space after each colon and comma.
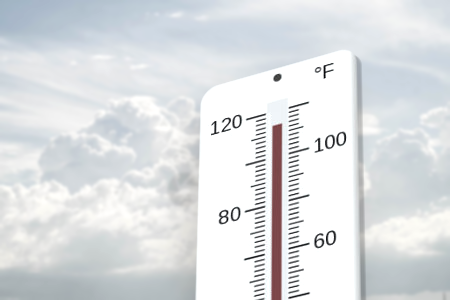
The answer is {"value": 114, "unit": "°F"}
